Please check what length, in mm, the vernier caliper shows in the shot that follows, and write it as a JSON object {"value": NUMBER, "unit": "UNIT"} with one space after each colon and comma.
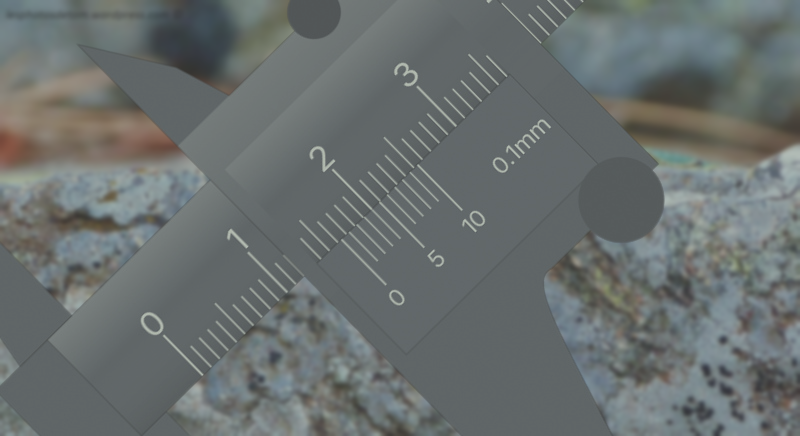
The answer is {"value": 16.4, "unit": "mm"}
